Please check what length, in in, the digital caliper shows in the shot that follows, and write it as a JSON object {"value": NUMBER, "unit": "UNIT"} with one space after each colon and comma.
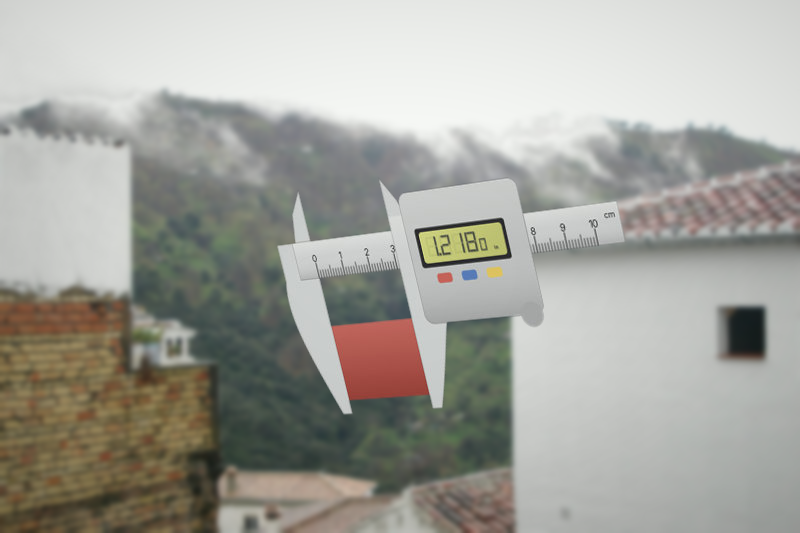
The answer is {"value": 1.2180, "unit": "in"}
